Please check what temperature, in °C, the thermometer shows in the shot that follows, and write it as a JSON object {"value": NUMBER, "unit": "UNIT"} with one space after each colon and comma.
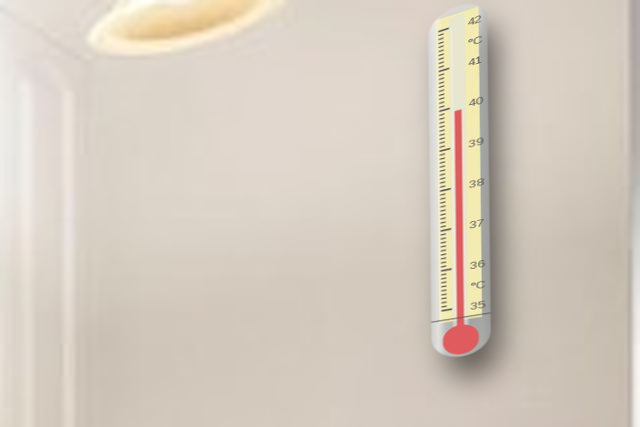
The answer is {"value": 39.9, "unit": "°C"}
